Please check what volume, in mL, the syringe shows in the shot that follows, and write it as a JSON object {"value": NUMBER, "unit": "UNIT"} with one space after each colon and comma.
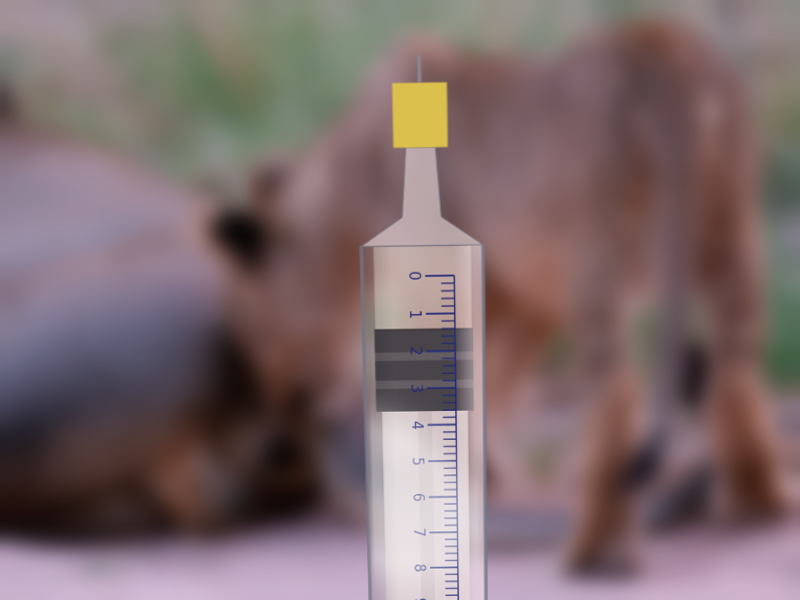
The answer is {"value": 1.4, "unit": "mL"}
